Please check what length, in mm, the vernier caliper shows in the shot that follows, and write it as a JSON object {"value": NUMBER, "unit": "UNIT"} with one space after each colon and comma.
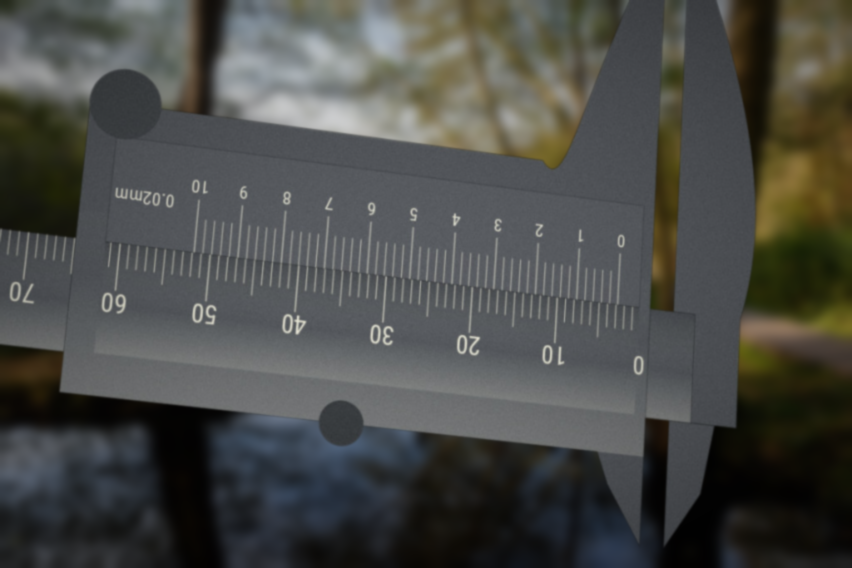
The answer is {"value": 2.8, "unit": "mm"}
